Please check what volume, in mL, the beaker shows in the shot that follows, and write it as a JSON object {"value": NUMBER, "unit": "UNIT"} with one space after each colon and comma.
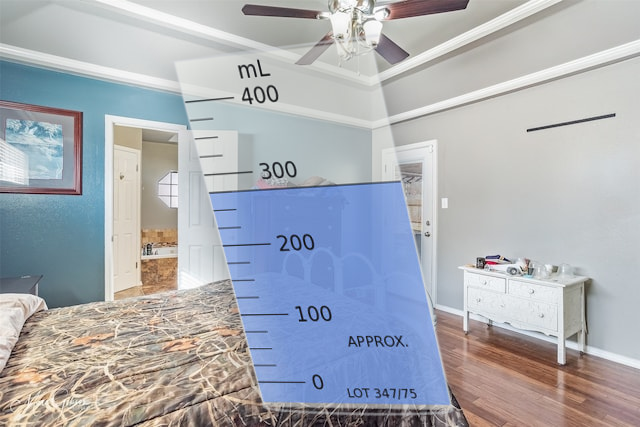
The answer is {"value": 275, "unit": "mL"}
